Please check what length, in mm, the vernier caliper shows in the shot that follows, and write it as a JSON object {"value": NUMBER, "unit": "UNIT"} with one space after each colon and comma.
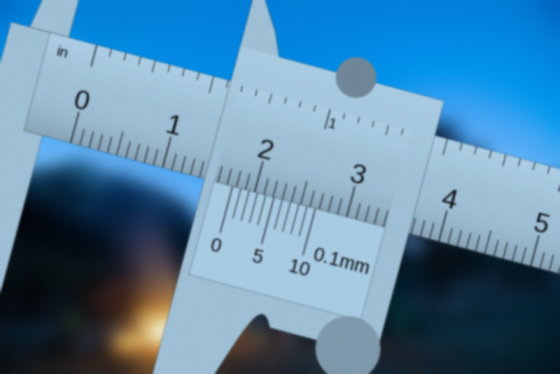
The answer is {"value": 17.6, "unit": "mm"}
